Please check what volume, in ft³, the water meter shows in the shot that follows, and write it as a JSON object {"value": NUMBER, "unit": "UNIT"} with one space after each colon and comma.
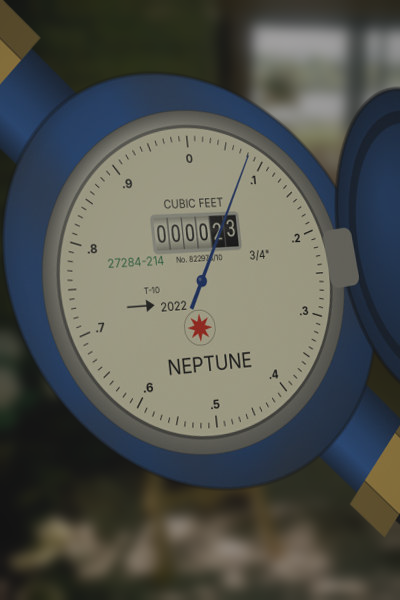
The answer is {"value": 23.08, "unit": "ft³"}
